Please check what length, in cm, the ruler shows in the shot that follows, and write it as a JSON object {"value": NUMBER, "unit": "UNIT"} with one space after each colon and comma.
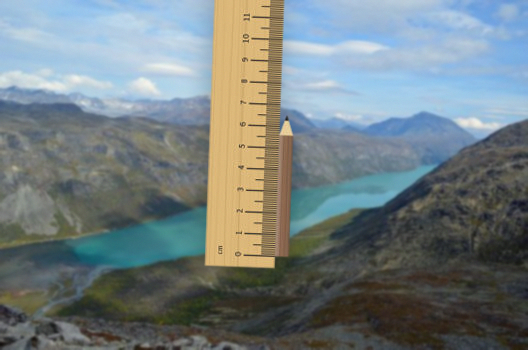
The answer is {"value": 6.5, "unit": "cm"}
